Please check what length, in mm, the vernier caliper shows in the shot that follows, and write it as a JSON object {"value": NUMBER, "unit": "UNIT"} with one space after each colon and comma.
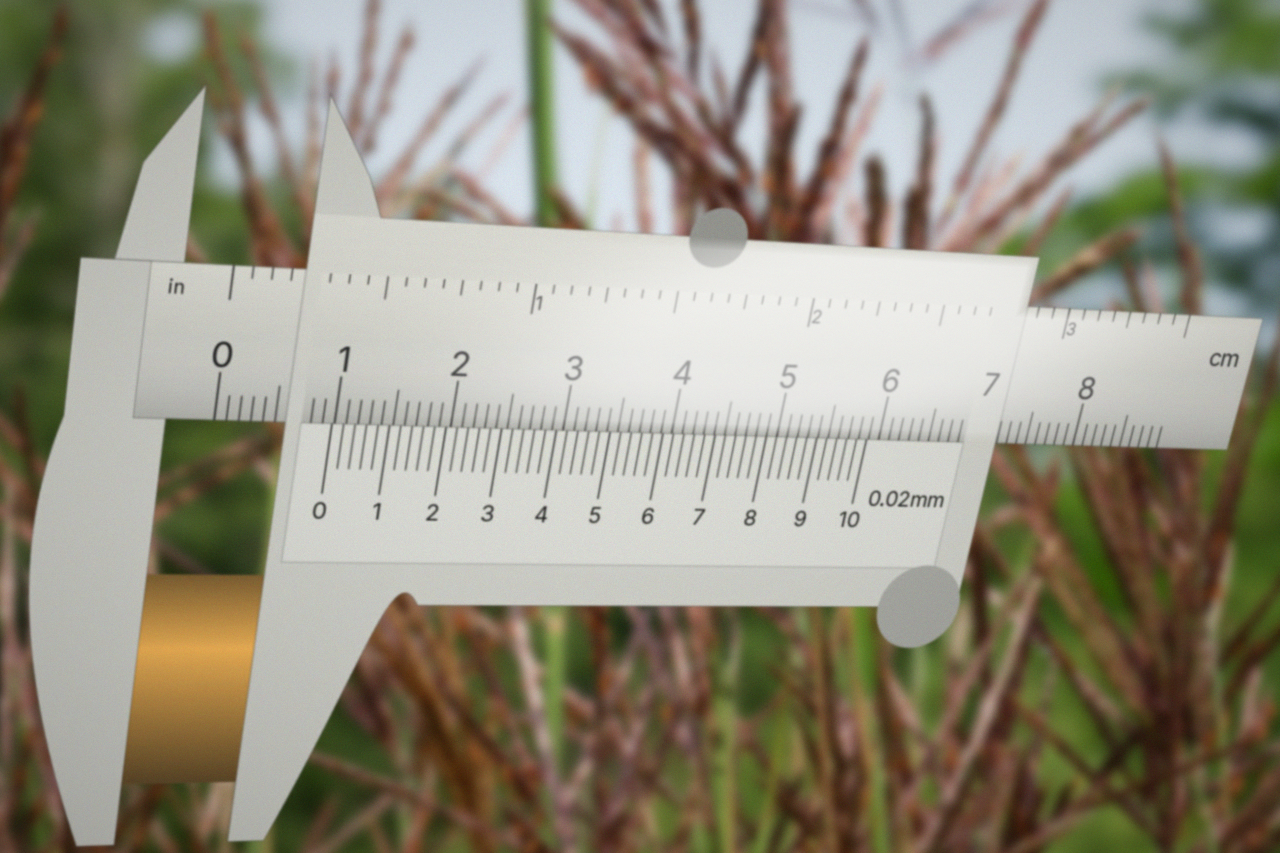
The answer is {"value": 9.8, "unit": "mm"}
